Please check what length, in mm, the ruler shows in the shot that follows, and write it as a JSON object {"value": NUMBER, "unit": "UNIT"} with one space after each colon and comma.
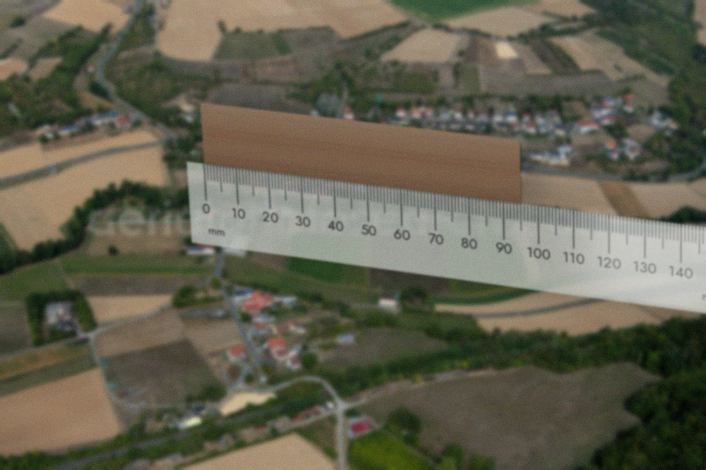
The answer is {"value": 95, "unit": "mm"}
